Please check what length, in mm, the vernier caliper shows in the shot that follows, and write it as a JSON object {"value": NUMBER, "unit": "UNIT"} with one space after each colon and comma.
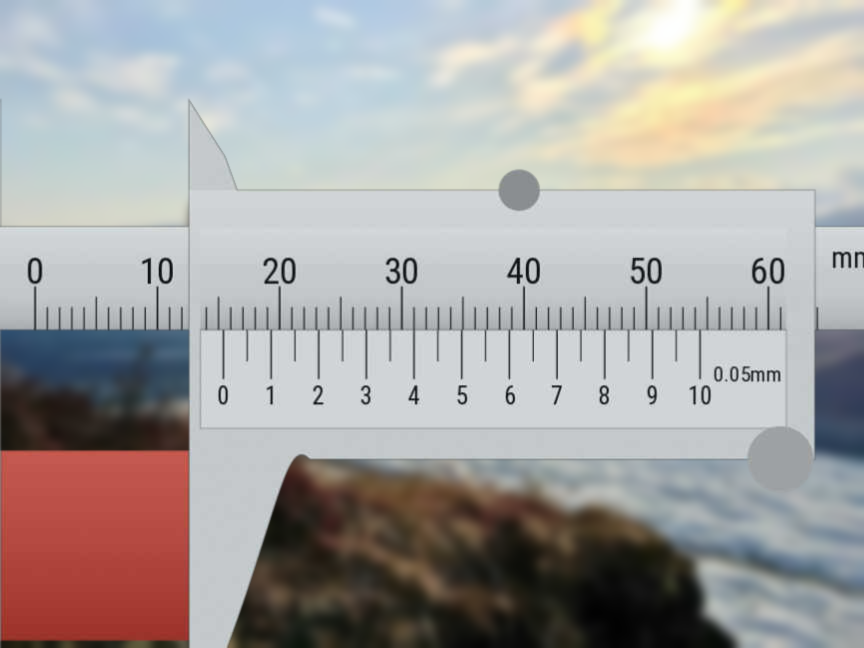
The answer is {"value": 15.4, "unit": "mm"}
